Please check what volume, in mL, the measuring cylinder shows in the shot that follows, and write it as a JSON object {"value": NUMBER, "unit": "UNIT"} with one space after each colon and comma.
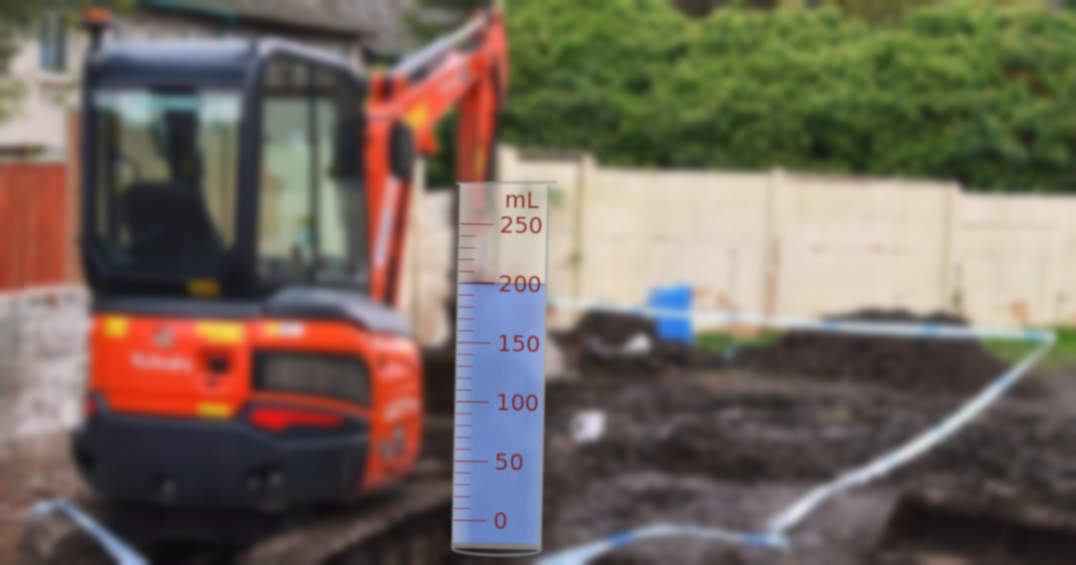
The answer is {"value": 200, "unit": "mL"}
